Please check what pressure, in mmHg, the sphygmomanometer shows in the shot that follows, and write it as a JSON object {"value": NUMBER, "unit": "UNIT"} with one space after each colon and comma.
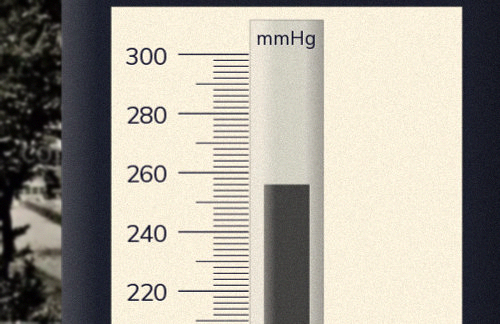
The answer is {"value": 256, "unit": "mmHg"}
